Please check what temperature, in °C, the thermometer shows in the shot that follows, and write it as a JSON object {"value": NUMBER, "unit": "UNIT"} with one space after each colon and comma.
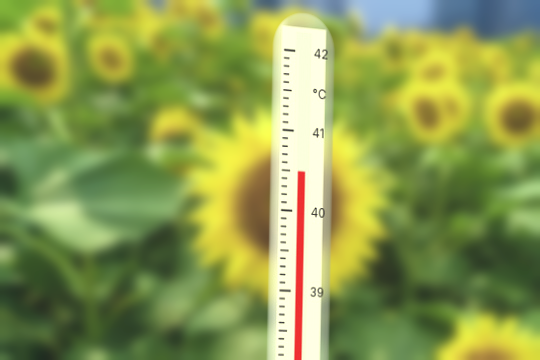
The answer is {"value": 40.5, "unit": "°C"}
